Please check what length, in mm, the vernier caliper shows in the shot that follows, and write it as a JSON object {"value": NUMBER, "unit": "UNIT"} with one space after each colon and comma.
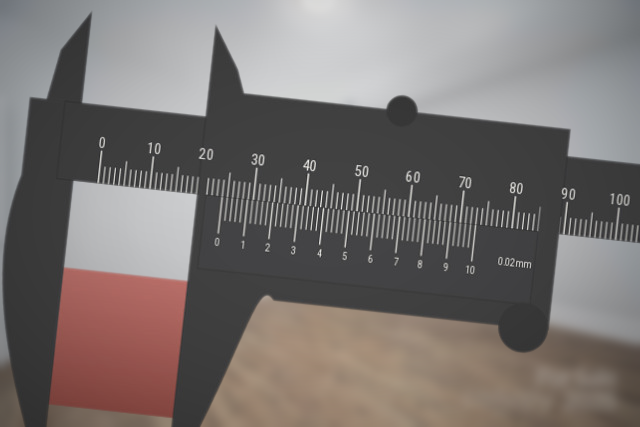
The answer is {"value": 24.0, "unit": "mm"}
